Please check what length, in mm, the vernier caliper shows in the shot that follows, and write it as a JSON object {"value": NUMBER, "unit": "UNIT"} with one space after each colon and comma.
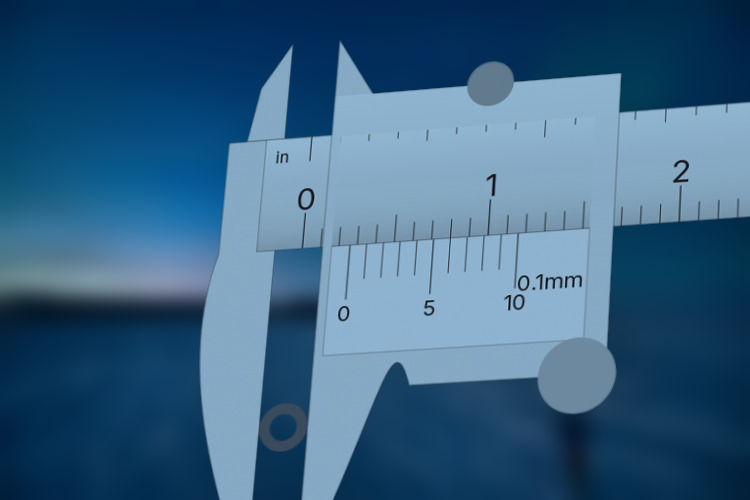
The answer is {"value": 2.6, "unit": "mm"}
